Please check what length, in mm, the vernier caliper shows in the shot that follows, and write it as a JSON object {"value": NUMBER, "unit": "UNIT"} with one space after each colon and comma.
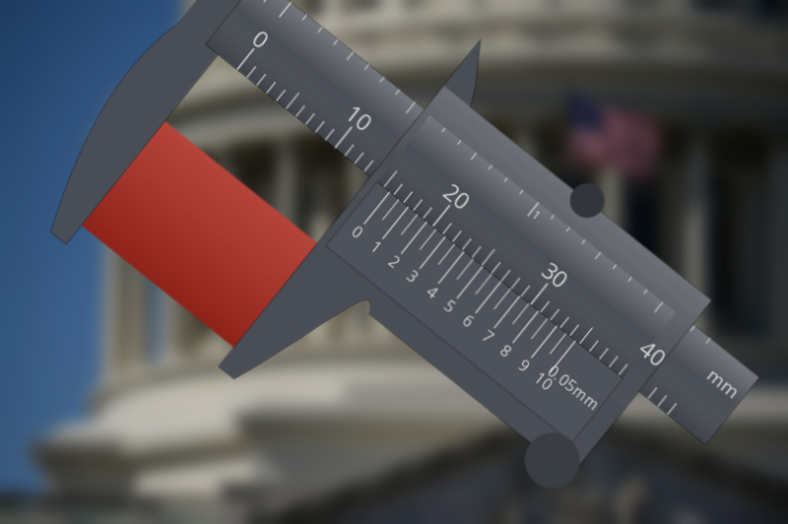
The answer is {"value": 15.6, "unit": "mm"}
